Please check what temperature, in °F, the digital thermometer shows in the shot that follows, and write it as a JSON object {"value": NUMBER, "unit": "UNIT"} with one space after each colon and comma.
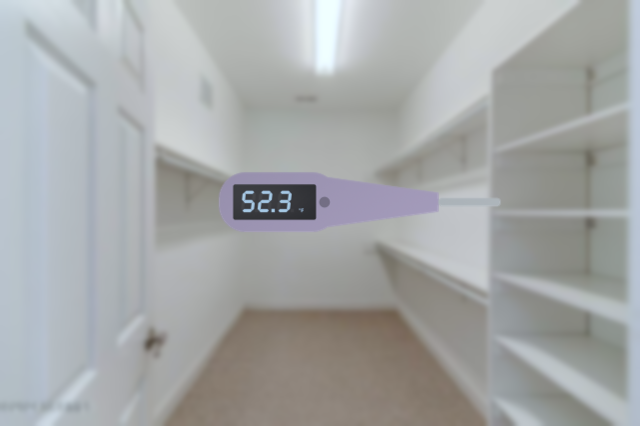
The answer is {"value": 52.3, "unit": "°F"}
